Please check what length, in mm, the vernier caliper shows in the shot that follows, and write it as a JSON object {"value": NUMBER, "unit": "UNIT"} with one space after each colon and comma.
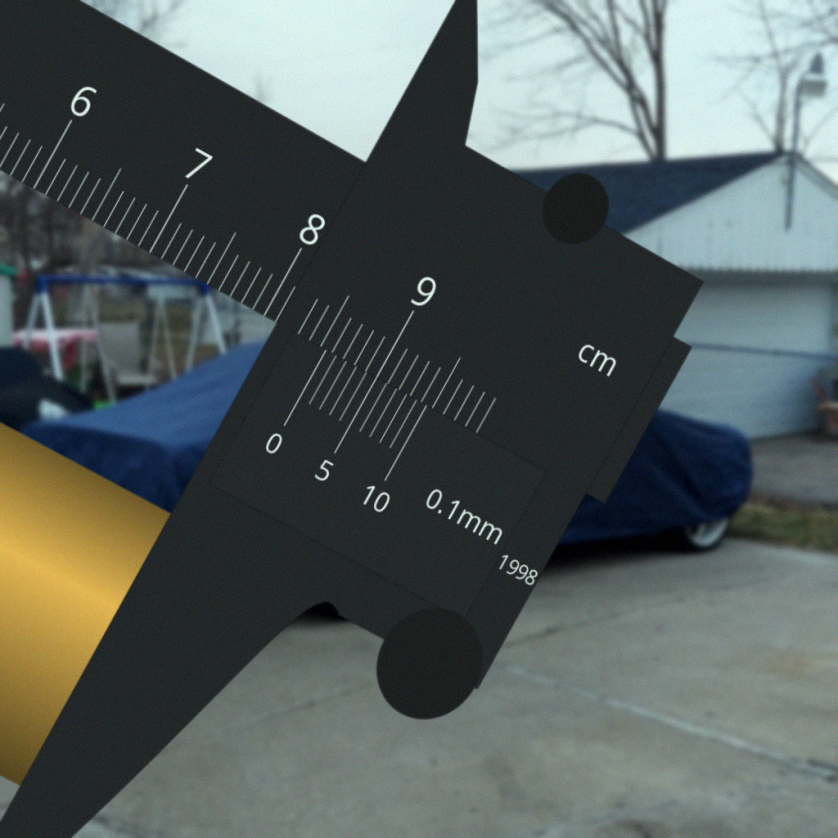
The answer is {"value": 85.5, "unit": "mm"}
